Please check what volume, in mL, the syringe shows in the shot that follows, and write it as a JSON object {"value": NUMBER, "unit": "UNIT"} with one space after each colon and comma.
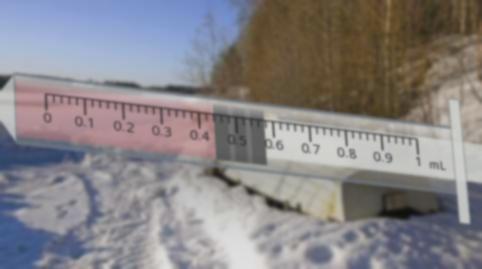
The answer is {"value": 0.44, "unit": "mL"}
